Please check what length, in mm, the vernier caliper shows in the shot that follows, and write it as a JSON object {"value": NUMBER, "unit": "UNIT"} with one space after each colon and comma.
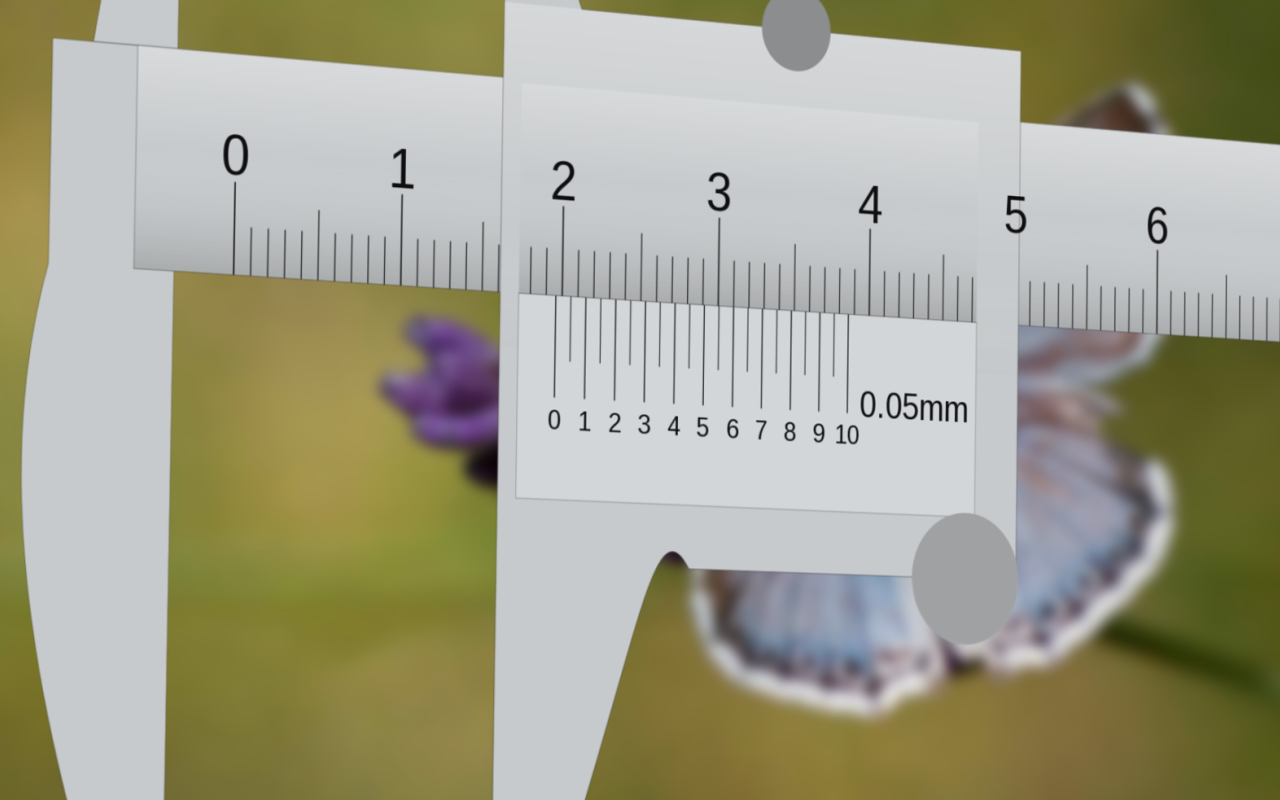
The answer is {"value": 19.6, "unit": "mm"}
